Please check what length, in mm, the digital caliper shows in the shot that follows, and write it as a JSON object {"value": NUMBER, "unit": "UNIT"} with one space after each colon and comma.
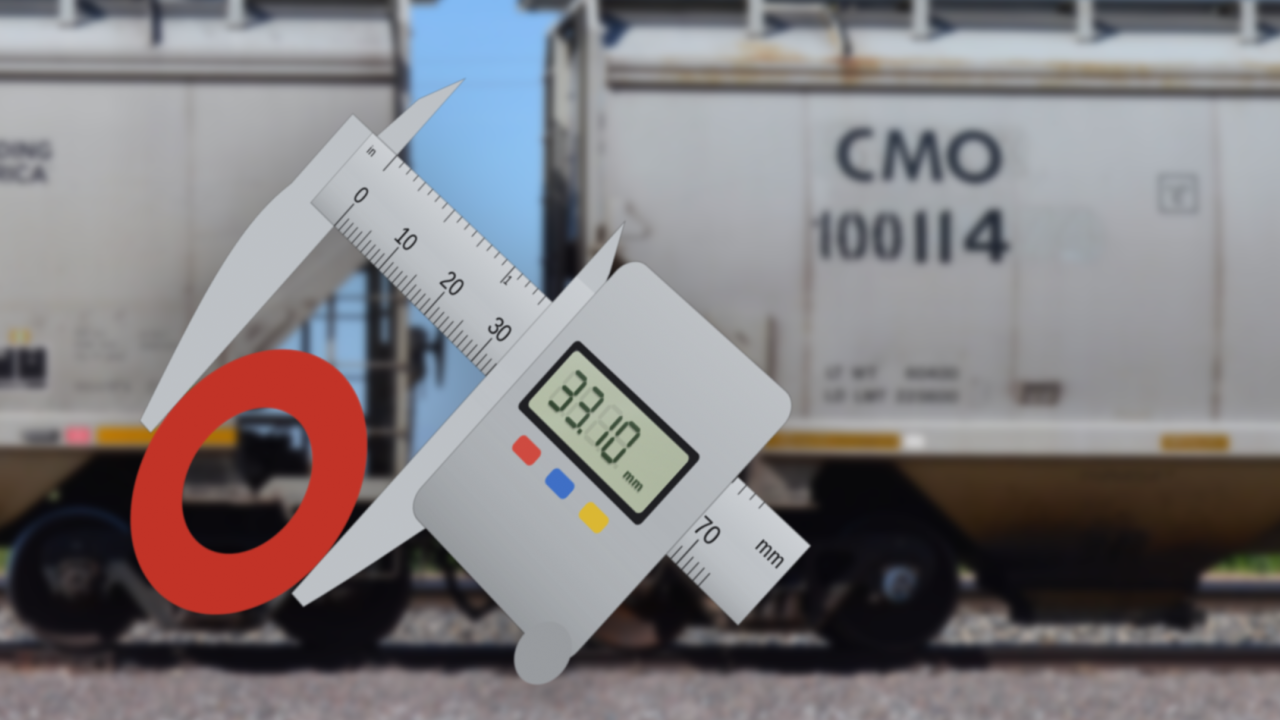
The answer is {"value": 33.10, "unit": "mm"}
